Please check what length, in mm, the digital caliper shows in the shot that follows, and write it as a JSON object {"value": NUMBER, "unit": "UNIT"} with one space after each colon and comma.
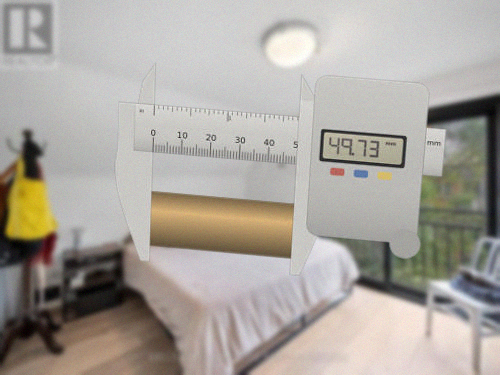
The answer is {"value": 49.73, "unit": "mm"}
